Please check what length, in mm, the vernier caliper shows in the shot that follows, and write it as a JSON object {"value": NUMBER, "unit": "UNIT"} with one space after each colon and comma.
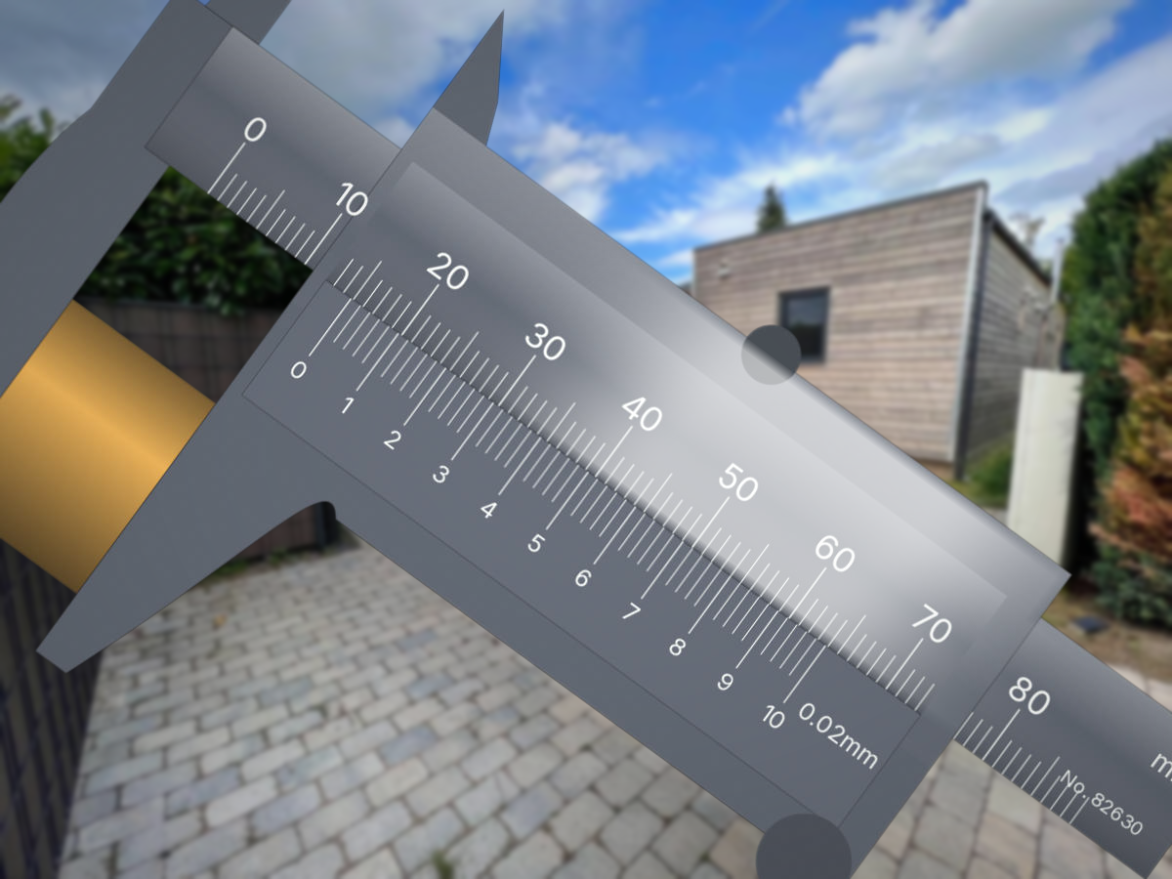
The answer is {"value": 14.8, "unit": "mm"}
